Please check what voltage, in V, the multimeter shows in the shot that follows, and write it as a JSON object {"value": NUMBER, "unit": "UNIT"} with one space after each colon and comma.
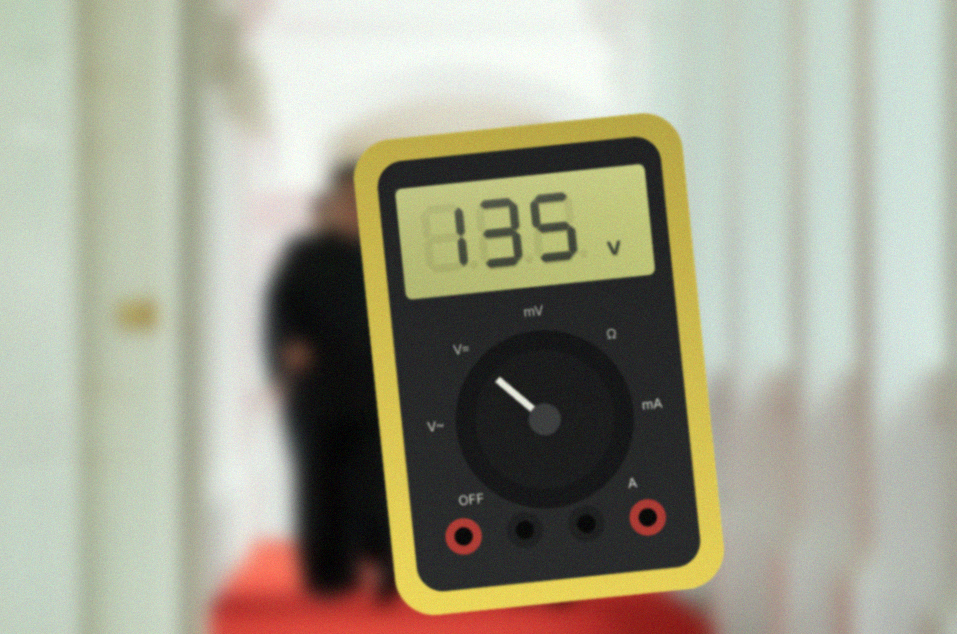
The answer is {"value": 135, "unit": "V"}
